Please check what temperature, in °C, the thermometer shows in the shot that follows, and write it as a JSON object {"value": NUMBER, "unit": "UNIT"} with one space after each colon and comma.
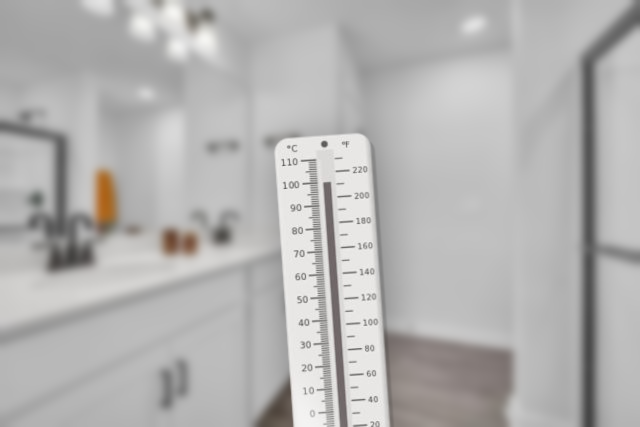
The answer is {"value": 100, "unit": "°C"}
